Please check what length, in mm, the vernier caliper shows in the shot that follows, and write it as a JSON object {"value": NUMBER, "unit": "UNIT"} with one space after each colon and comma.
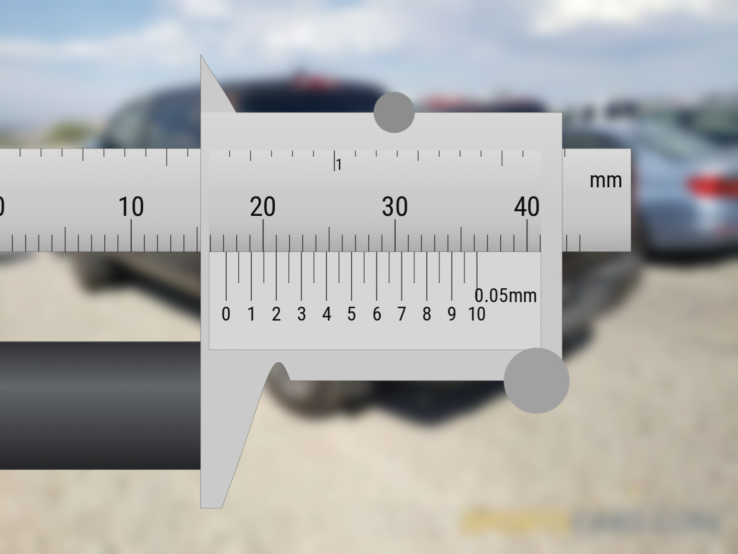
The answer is {"value": 17.2, "unit": "mm"}
